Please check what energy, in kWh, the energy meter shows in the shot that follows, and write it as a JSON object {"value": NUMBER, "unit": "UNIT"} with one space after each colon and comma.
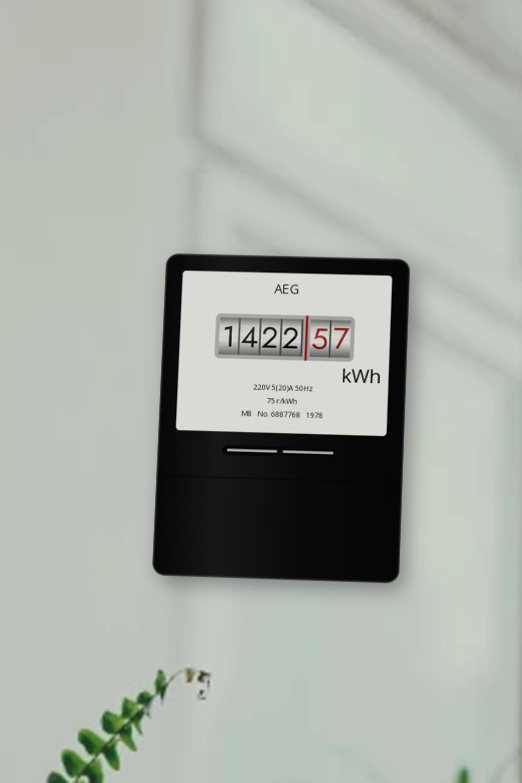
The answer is {"value": 1422.57, "unit": "kWh"}
